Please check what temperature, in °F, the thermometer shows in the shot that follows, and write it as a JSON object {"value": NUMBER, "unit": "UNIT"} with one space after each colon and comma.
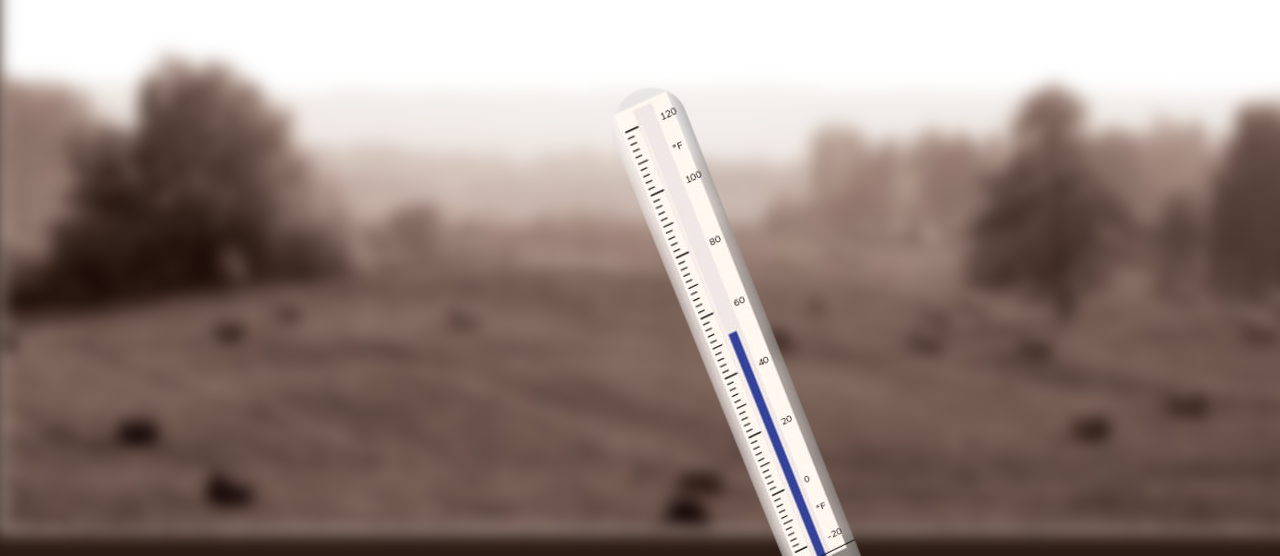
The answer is {"value": 52, "unit": "°F"}
